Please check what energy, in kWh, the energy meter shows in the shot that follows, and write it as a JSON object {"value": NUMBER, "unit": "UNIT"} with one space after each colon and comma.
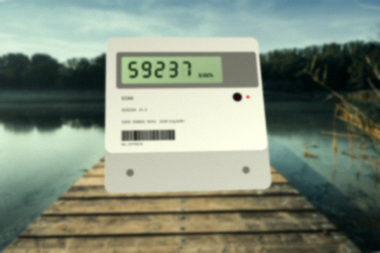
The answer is {"value": 59237, "unit": "kWh"}
